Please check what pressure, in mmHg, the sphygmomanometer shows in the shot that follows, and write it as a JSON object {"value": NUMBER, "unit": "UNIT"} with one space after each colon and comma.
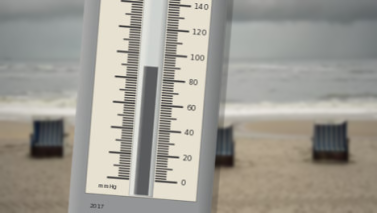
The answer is {"value": 90, "unit": "mmHg"}
